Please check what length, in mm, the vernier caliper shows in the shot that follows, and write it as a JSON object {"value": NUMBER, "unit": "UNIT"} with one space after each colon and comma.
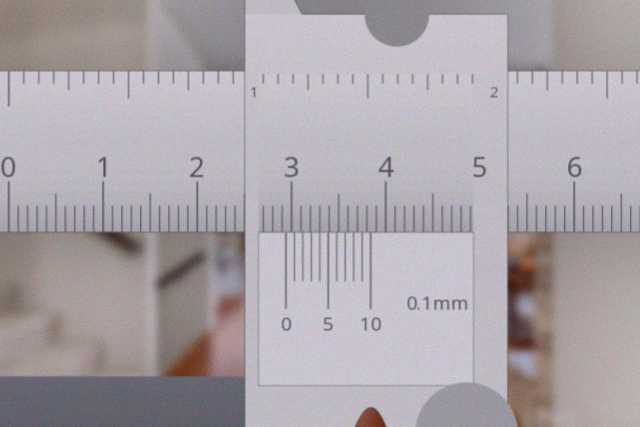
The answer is {"value": 29.4, "unit": "mm"}
